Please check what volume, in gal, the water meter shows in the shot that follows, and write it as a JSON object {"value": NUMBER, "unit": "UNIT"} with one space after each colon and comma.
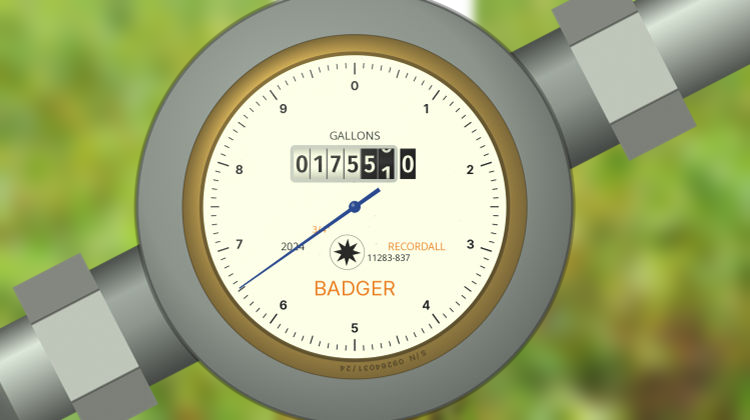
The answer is {"value": 175506.5, "unit": "gal"}
